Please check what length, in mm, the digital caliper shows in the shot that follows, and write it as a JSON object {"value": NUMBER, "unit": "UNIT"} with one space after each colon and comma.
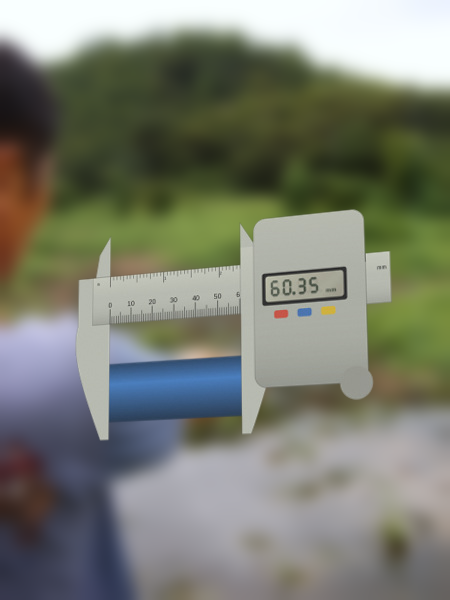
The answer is {"value": 60.35, "unit": "mm"}
